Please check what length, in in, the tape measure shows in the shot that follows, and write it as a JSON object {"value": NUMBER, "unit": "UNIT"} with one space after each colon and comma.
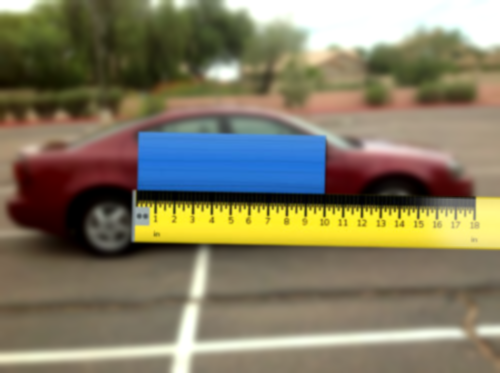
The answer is {"value": 10, "unit": "in"}
